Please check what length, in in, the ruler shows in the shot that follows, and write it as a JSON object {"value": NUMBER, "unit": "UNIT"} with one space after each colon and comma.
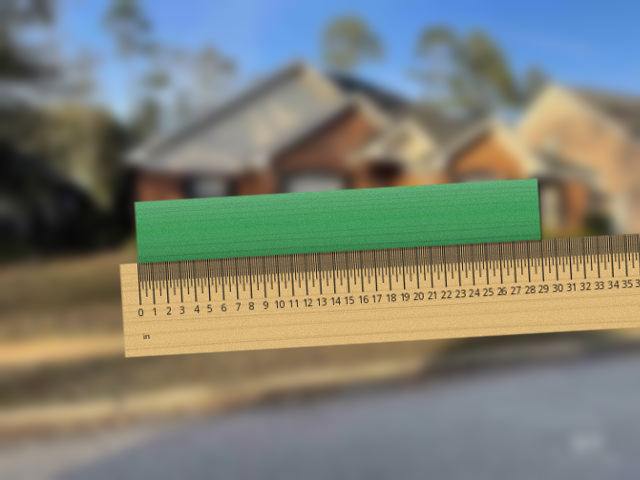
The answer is {"value": 29, "unit": "in"}
